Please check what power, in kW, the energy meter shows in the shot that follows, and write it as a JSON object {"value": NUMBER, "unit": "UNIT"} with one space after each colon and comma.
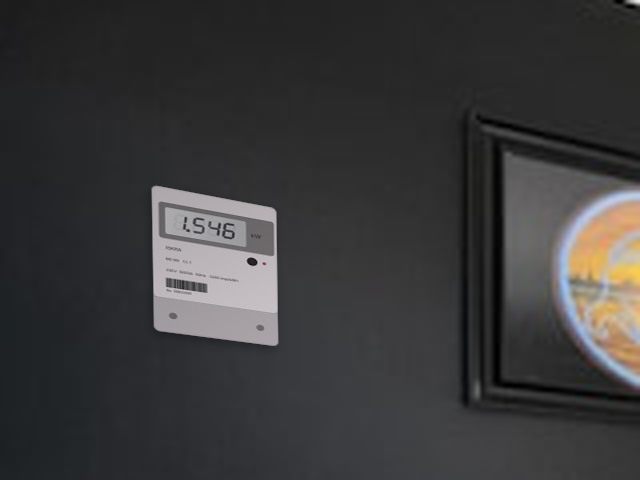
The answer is {"value": 1.546, "unit": "kW"}
